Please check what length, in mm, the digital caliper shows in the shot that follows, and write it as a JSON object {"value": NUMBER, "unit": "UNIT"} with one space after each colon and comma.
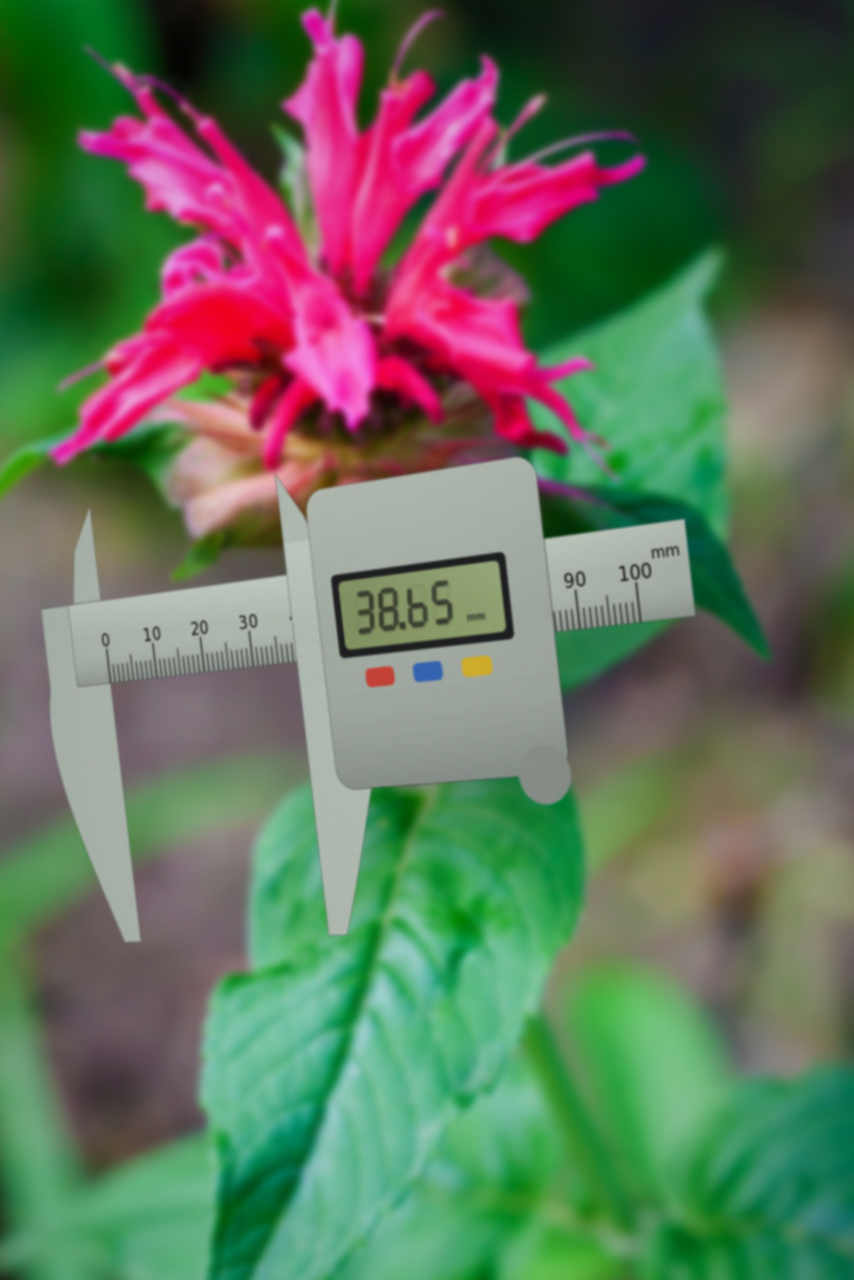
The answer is {"value": 38.65, "unit": "mm"}
